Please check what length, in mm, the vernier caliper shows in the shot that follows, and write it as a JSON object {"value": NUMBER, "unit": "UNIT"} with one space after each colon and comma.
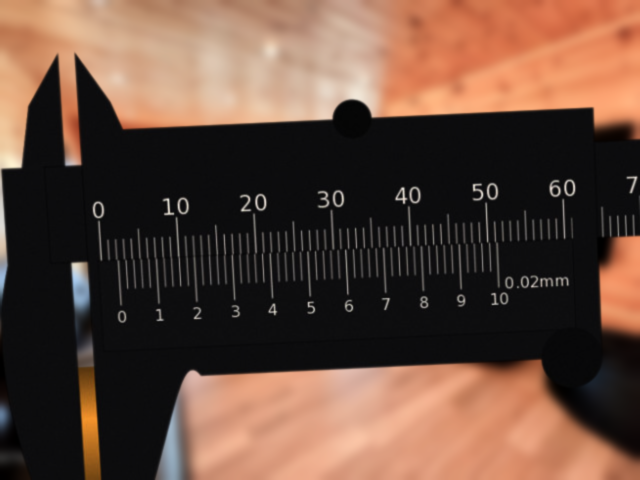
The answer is {"value": 2.2, "unit": "mm"}
